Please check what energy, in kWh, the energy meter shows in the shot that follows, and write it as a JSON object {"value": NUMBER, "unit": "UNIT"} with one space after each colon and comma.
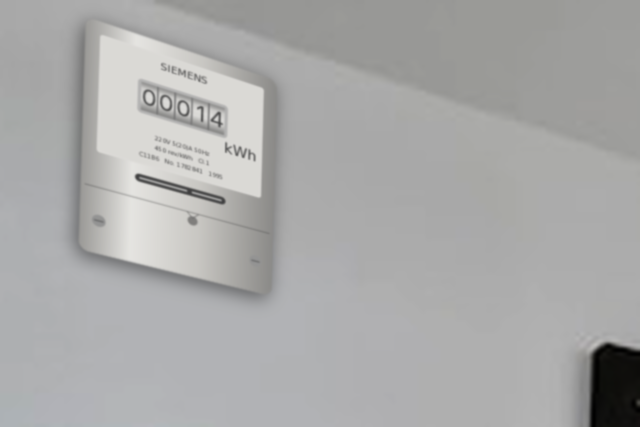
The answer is {"value": 14, "unit": "kWh"}
